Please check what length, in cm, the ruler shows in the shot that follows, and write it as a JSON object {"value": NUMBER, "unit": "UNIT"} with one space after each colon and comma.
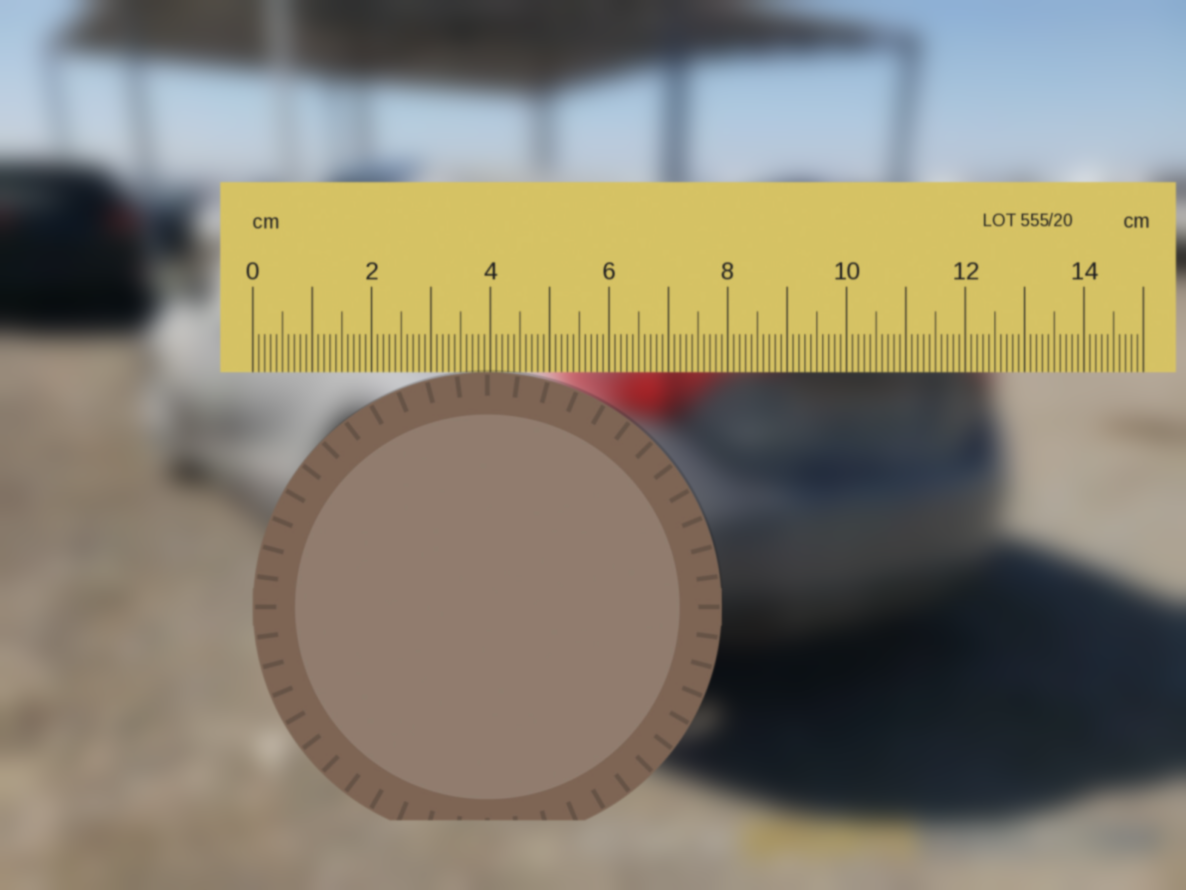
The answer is {"value": 7.9, "unit": "cm"}
